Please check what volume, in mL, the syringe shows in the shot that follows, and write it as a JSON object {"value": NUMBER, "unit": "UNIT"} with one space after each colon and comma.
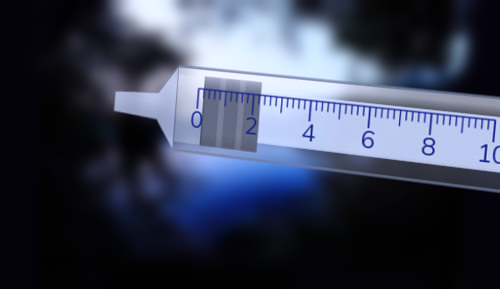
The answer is {"value": 0.2, "unit": "mL"}
